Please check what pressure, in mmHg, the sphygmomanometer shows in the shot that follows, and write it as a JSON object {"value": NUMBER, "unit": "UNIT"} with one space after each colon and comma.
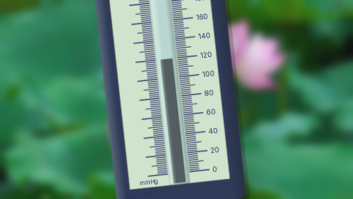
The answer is {"value": 120, "unit": "mmHg"}
